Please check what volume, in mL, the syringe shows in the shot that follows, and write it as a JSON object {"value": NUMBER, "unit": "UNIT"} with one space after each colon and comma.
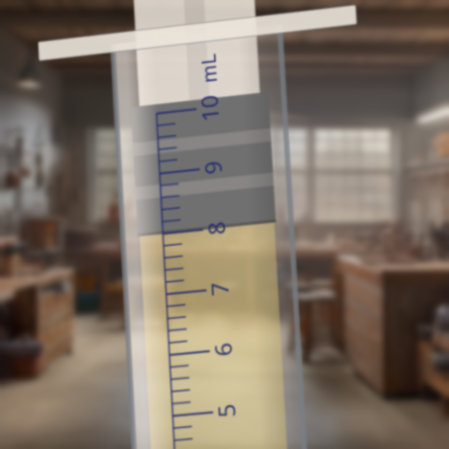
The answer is {"value": 8, "unit": "mL"}
